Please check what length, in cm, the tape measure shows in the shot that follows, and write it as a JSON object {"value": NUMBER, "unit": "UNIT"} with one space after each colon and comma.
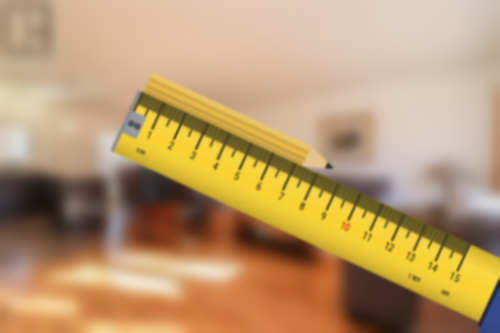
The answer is {"value": 8.5, "unit": "cm"}
